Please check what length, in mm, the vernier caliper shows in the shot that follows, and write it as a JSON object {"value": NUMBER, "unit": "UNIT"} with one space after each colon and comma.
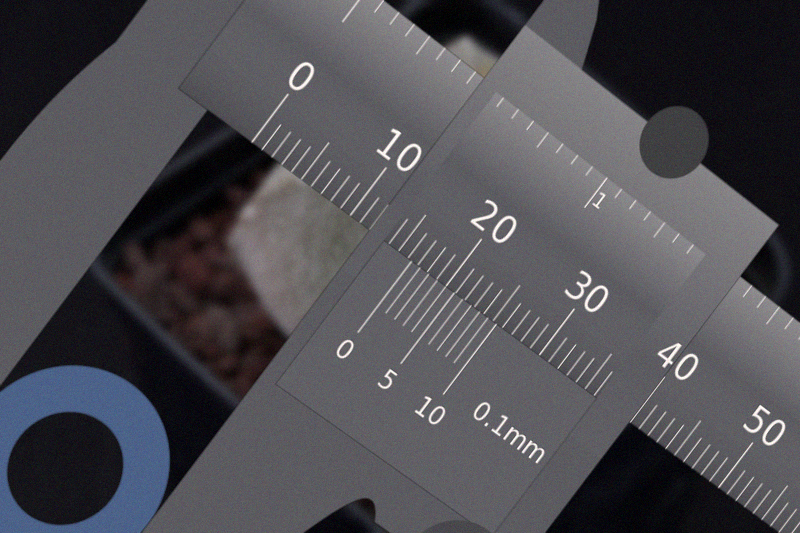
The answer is {"value": 16.4, "unit": "mm"}
